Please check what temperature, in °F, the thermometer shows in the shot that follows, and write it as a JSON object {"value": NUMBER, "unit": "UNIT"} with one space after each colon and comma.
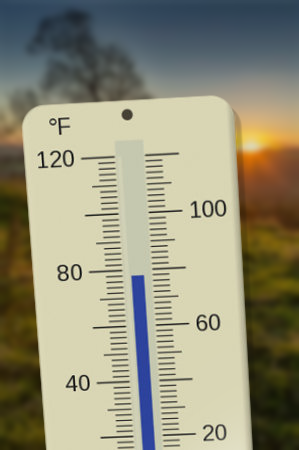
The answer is {"value": 78, "unit": "°F"}
